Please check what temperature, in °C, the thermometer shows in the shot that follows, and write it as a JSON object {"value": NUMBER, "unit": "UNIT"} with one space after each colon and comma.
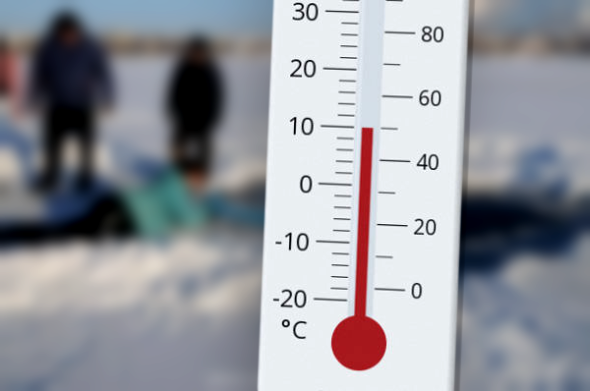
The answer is {"value": 10, "unit": "°C"}
